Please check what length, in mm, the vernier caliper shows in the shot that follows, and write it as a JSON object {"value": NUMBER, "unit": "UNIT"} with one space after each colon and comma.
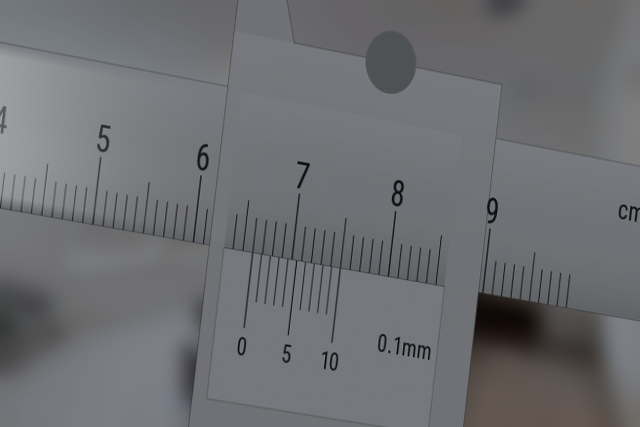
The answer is {"value": 66.0, "unit": "mm"}
